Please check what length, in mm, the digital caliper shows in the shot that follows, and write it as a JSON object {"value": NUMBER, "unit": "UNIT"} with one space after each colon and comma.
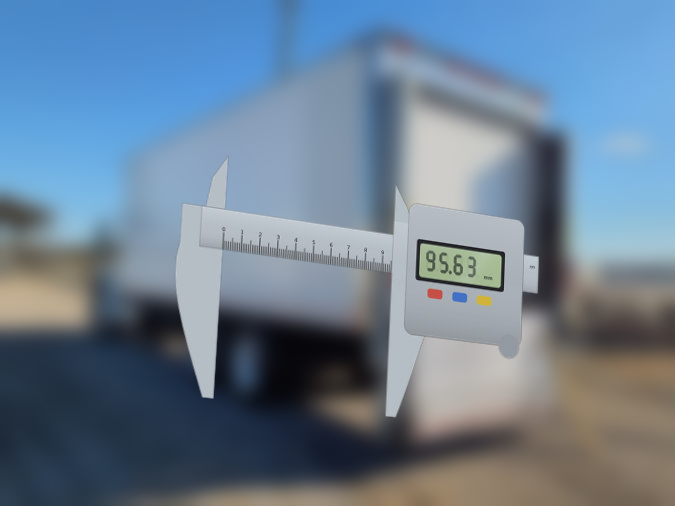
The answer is {"value": 95.63, "unit": "mm"}
